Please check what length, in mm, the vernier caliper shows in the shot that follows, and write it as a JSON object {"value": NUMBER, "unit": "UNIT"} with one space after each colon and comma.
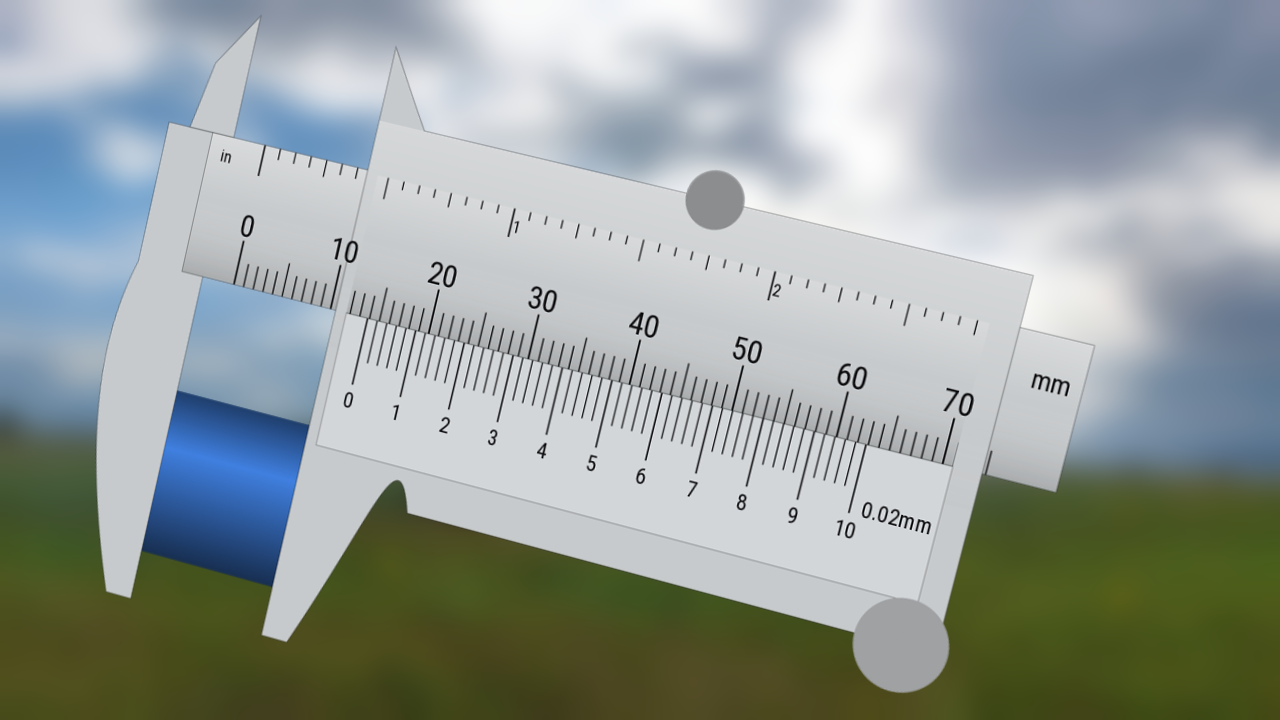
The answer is {"value": 13.8, "unit": "mm"}
